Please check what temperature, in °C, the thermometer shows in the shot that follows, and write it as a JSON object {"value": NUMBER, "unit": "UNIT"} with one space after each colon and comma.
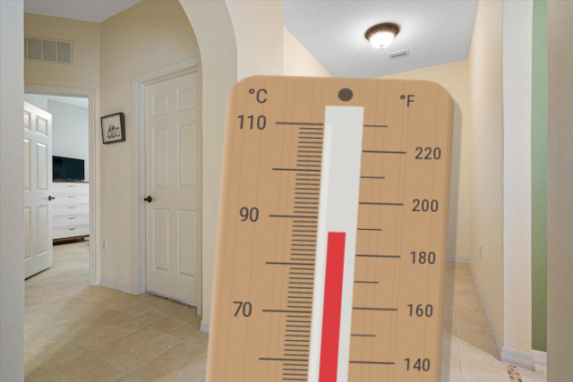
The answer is {"value": 87, "unit": "°C"}
